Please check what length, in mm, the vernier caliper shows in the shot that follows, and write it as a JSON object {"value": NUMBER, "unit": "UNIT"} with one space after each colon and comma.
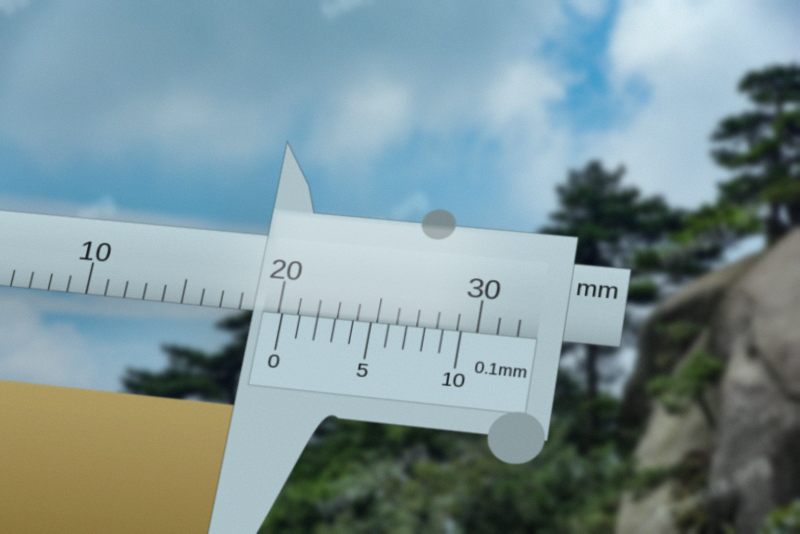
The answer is {"value": 20.2, "unit": "mm"}
